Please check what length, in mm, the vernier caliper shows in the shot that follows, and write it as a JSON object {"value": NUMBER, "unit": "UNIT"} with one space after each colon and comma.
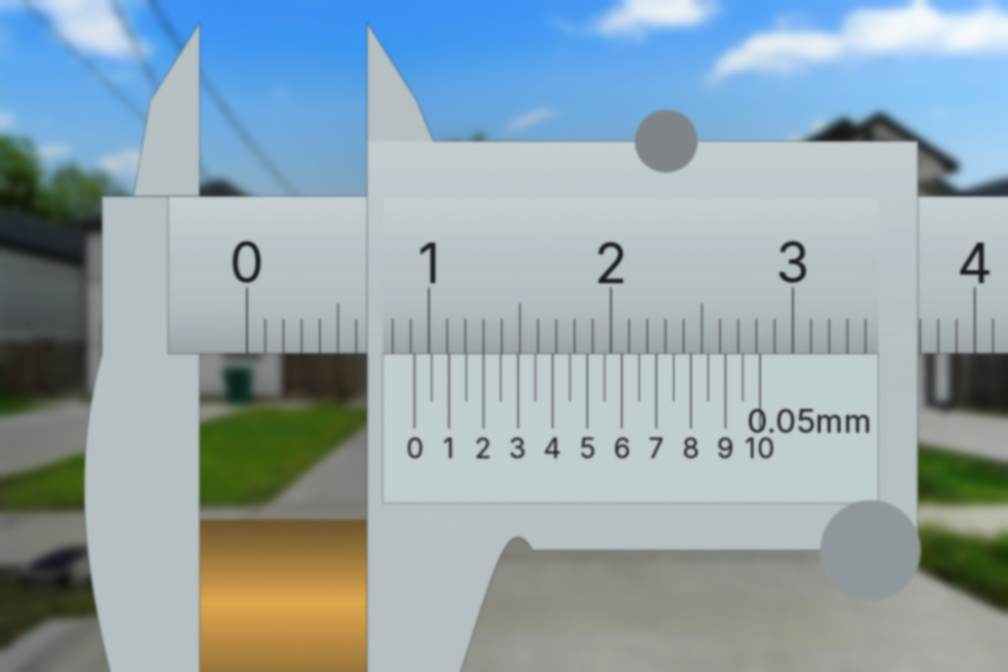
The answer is {"value": 9.2, "unit": "mm"}
